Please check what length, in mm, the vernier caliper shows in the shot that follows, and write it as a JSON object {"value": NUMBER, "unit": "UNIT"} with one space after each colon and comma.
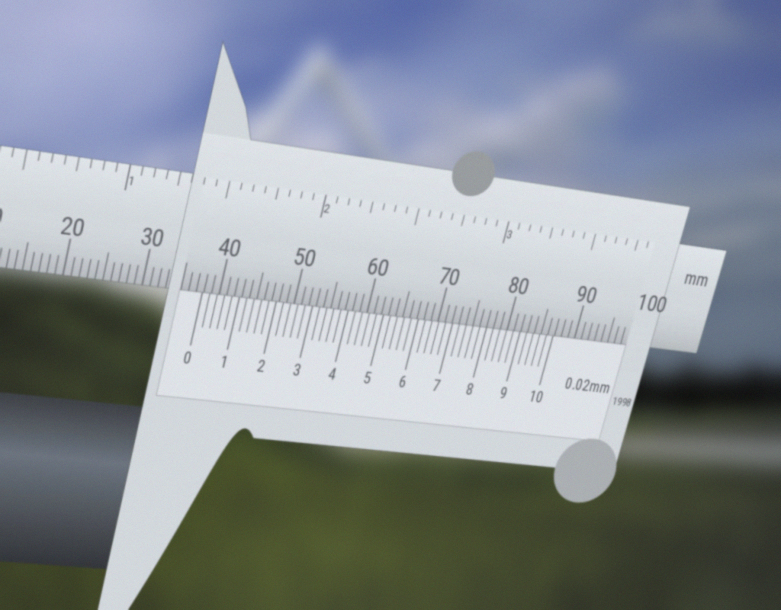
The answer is {"value": 37.8, "unit": "mm"}
